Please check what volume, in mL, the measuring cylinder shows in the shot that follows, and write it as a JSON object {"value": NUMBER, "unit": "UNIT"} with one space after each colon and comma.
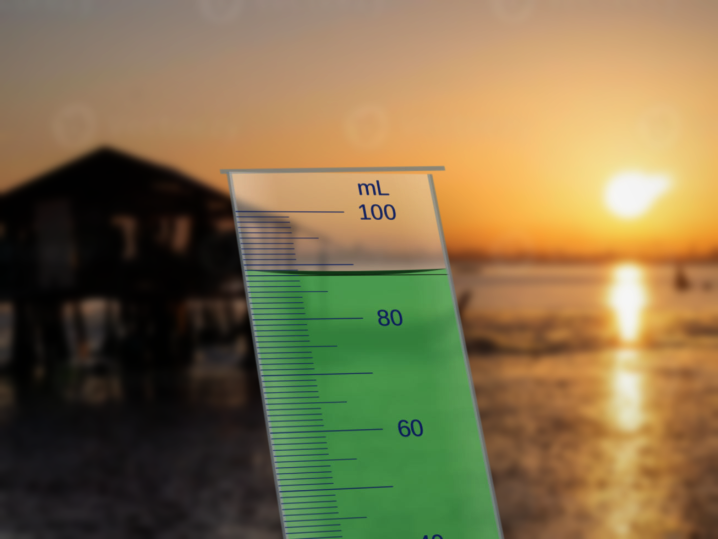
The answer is {"value": 88, "unit": "mL"}
